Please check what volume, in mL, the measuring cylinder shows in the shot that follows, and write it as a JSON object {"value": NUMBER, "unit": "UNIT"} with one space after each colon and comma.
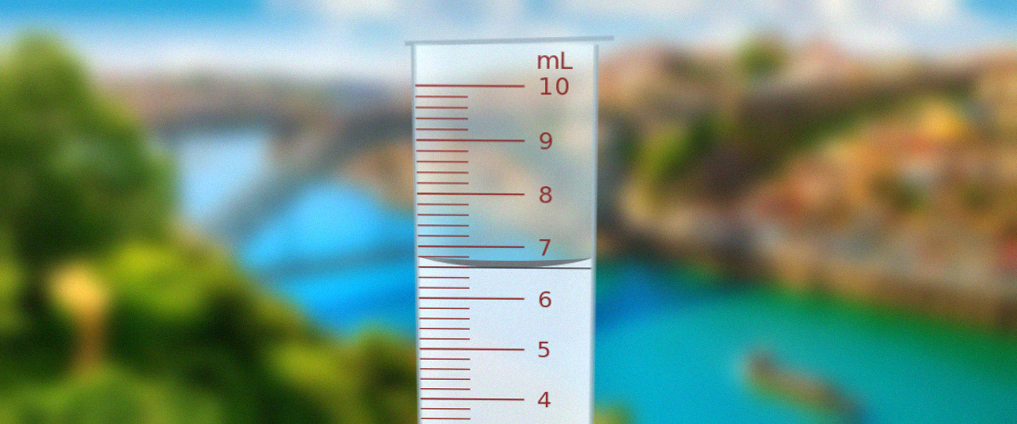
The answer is {"value": 6.6, "unit": "mL"}
